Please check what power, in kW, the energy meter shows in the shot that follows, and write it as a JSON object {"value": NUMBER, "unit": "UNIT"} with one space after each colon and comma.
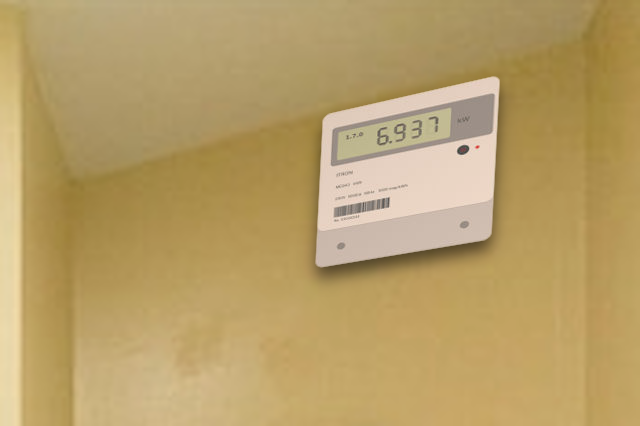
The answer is {"value": 6.937, "unit": "kW"}
